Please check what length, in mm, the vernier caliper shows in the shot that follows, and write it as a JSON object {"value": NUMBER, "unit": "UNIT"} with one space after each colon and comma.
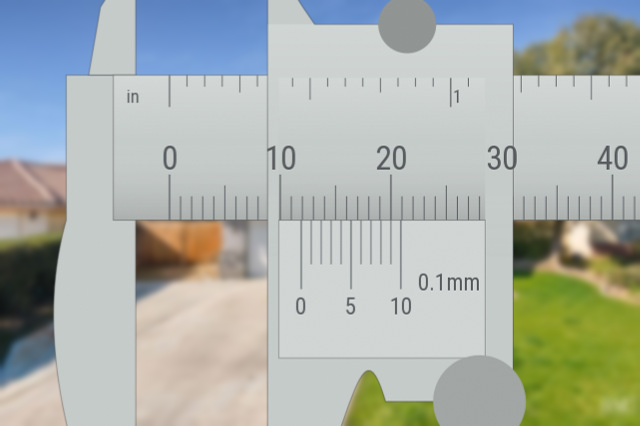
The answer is {"value": 11.9, "unit": "mm"}
